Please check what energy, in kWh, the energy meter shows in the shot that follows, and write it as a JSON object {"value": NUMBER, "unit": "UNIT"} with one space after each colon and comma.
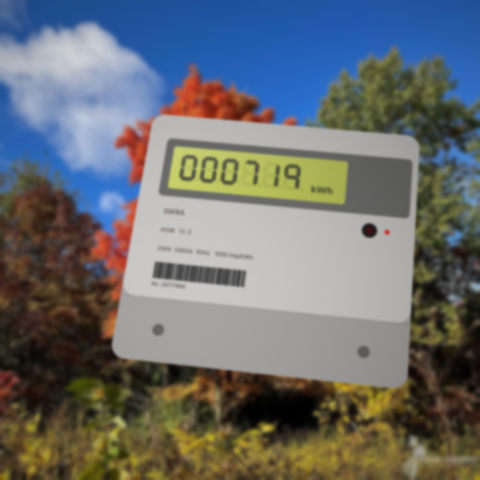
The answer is {"value": 719, "unit": "kWh"}
